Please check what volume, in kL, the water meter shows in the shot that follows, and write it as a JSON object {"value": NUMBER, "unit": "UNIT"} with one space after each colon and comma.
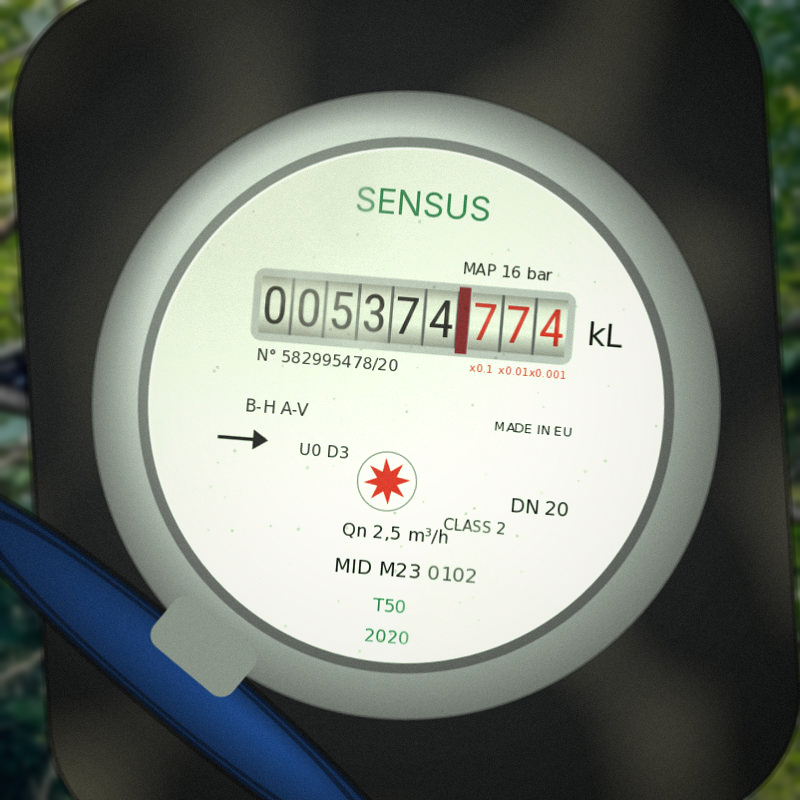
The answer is {"value": 5374.774, "unit": "kL"}
